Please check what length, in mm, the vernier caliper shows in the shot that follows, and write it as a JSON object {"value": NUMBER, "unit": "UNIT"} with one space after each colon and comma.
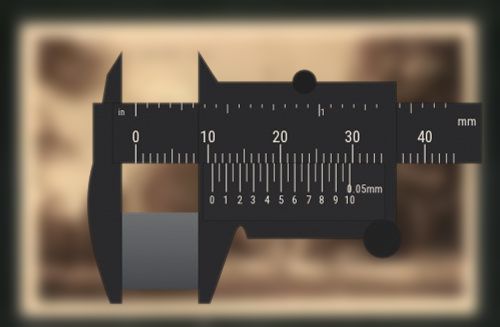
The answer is {"value": 10.6, "unit": "mm"}
